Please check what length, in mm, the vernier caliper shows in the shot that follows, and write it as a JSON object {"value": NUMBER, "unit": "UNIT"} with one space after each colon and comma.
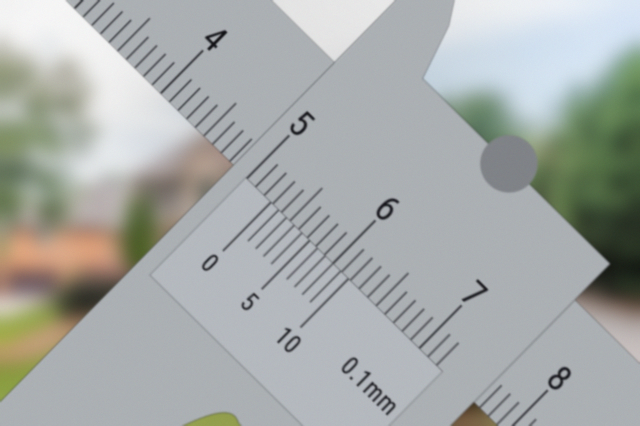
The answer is {"value": 52.8, "unit": "mm"}
